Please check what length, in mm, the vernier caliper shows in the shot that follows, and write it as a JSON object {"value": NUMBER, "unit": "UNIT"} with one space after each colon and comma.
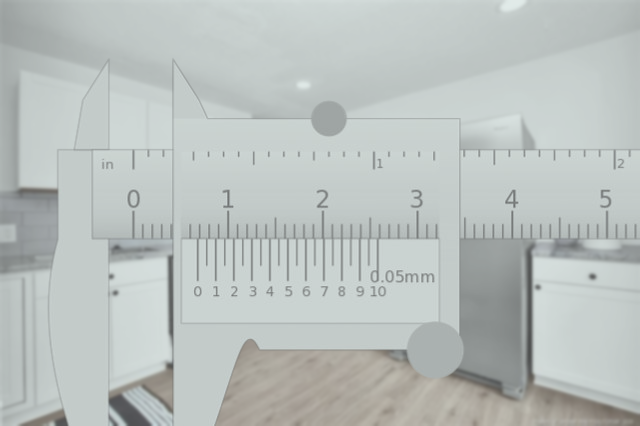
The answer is {"value": 6.8, "unit": "mm"}
